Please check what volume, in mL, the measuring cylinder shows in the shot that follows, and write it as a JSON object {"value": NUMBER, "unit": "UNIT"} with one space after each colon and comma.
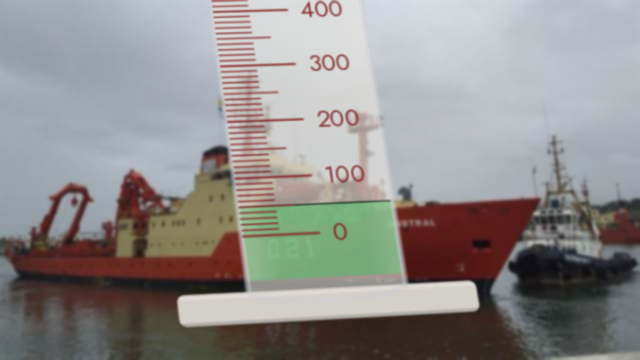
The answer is {"value": 50, "unit": "mL"}
